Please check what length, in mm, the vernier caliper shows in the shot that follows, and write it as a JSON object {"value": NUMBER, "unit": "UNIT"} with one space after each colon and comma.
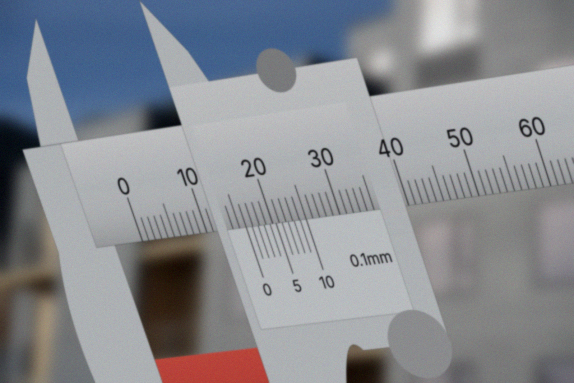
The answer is {"value": 16.0, "unit": "mm"}
